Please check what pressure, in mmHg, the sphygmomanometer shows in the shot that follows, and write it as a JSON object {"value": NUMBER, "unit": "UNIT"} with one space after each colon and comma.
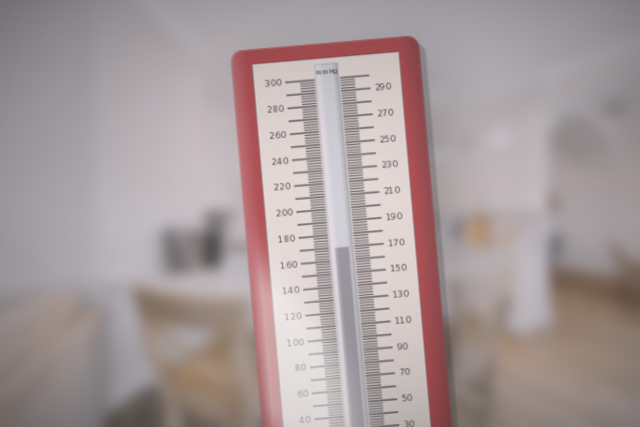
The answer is {"value": 170, "unit": "mmHg"}
